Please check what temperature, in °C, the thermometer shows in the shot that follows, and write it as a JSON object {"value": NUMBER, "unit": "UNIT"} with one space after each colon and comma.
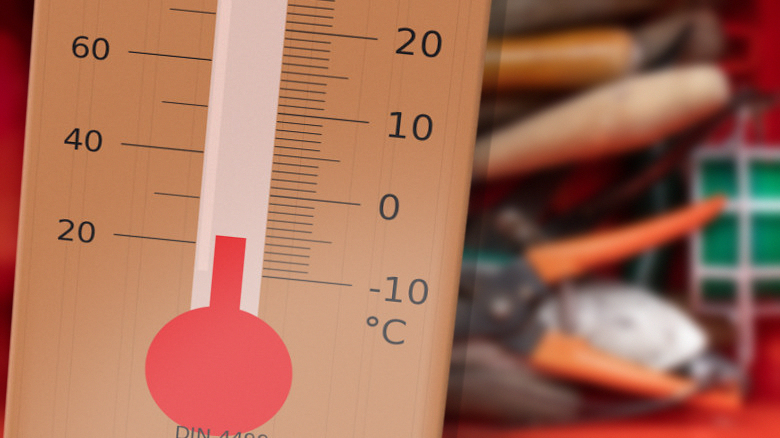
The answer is {"value": -5.5, "unit": "°C"}
